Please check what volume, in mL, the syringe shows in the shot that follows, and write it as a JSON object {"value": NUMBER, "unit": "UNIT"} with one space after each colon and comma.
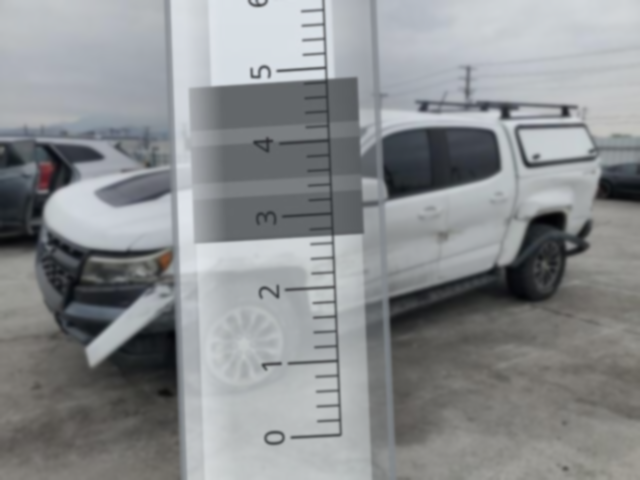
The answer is {"value": 2.7, "unit": "mL"}
